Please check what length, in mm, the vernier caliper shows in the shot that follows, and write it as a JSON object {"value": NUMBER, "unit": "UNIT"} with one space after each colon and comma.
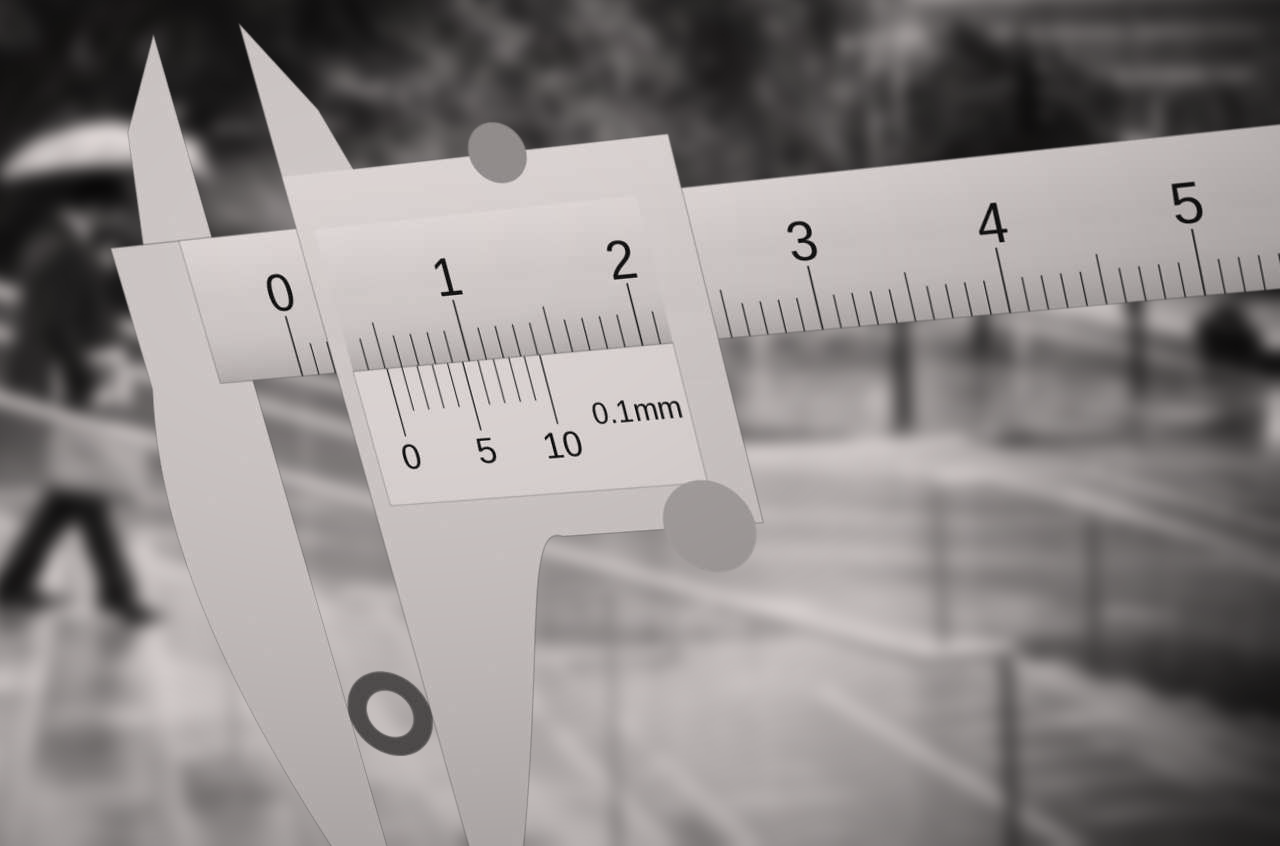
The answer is {"value": 5.1, "unit": "mm"}
